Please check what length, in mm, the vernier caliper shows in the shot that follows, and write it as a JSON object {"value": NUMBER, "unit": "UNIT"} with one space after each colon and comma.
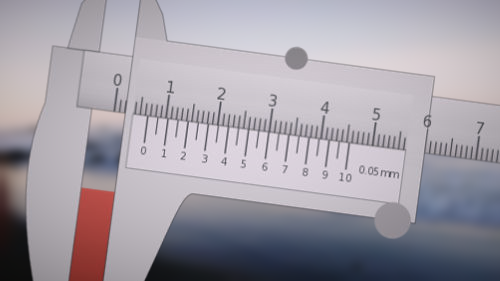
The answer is {"value": 6.5, "unit": "mm"}
